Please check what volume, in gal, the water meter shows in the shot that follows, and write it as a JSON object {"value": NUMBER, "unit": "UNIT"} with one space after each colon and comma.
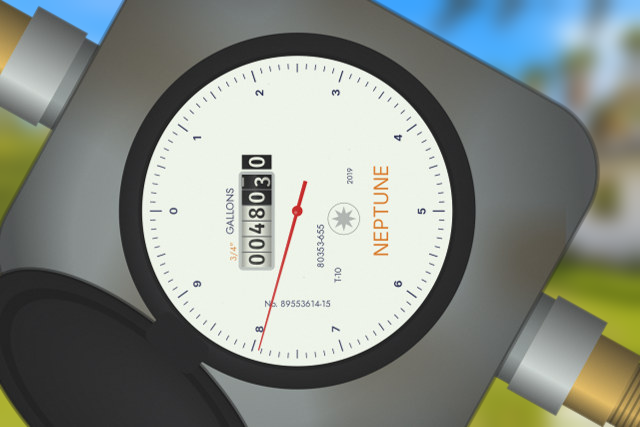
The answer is {"value": 48027.9, "unit": "gal"}
